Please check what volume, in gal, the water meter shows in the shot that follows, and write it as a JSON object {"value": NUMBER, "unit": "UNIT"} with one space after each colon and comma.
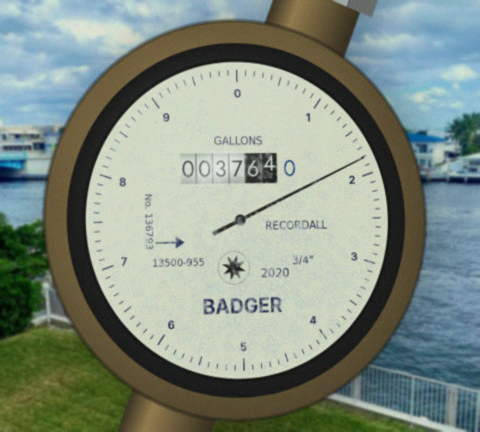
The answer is {"value": 37641.8, "unit": "gal"}
